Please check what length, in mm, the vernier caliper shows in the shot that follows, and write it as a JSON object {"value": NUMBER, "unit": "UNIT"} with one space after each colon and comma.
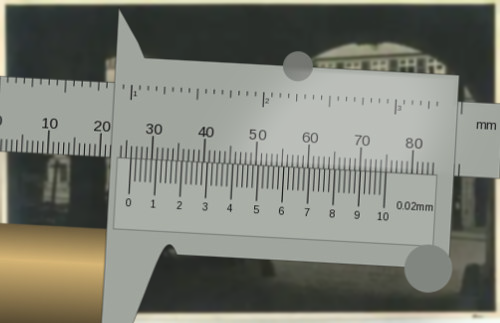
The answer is {"value": 26.0, "unit": "mm"}
